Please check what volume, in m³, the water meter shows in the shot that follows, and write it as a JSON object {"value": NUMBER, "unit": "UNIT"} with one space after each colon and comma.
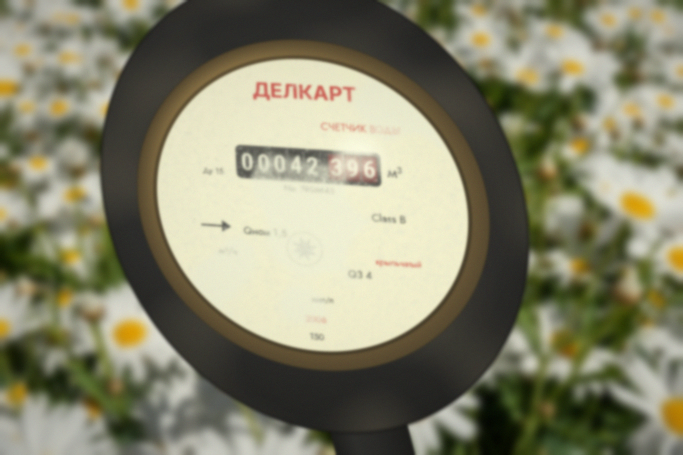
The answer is {"value": 42.396, "unit": "m³"}
